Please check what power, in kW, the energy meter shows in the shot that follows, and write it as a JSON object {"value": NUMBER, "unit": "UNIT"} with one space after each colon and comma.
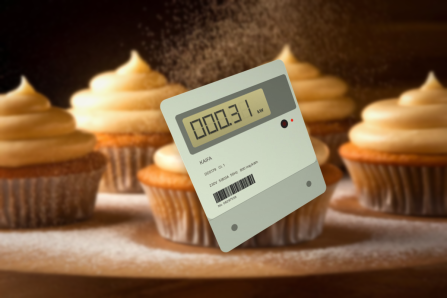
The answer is {"value": 0.31, "unit": "kW"}
